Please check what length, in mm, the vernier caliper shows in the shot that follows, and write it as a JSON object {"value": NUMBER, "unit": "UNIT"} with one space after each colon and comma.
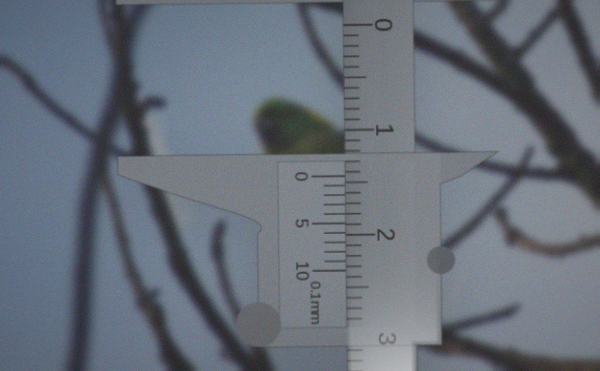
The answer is {"value": 14.4, "unit": "mm"}
